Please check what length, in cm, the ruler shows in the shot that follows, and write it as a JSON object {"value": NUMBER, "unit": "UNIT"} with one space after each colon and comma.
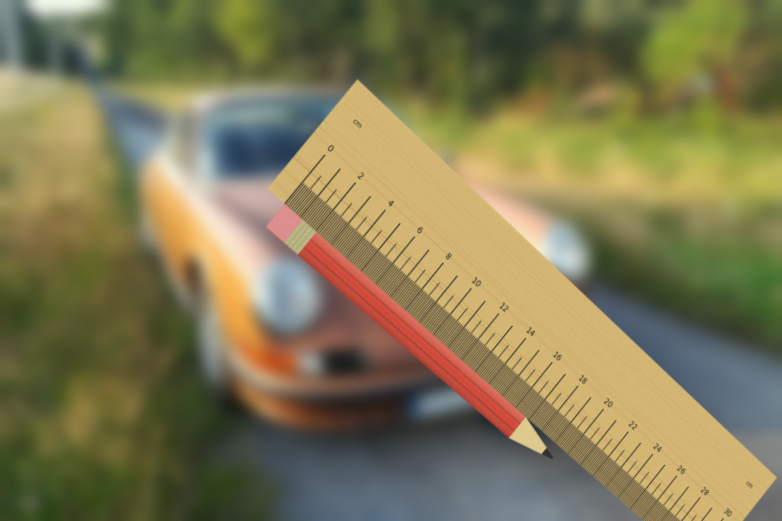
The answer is {"value": 19.5, "unit": "cm"}
